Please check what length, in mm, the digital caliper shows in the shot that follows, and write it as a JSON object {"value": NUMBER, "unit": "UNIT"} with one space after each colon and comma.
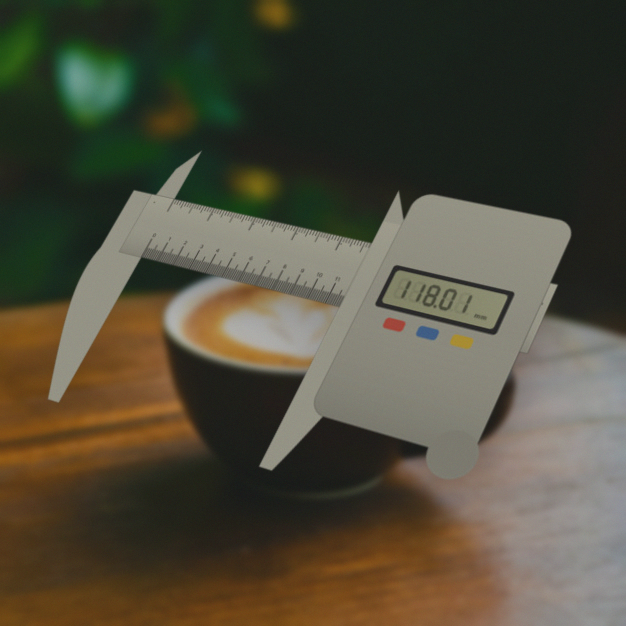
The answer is {"value": 118.01, "unit": "mm"}
